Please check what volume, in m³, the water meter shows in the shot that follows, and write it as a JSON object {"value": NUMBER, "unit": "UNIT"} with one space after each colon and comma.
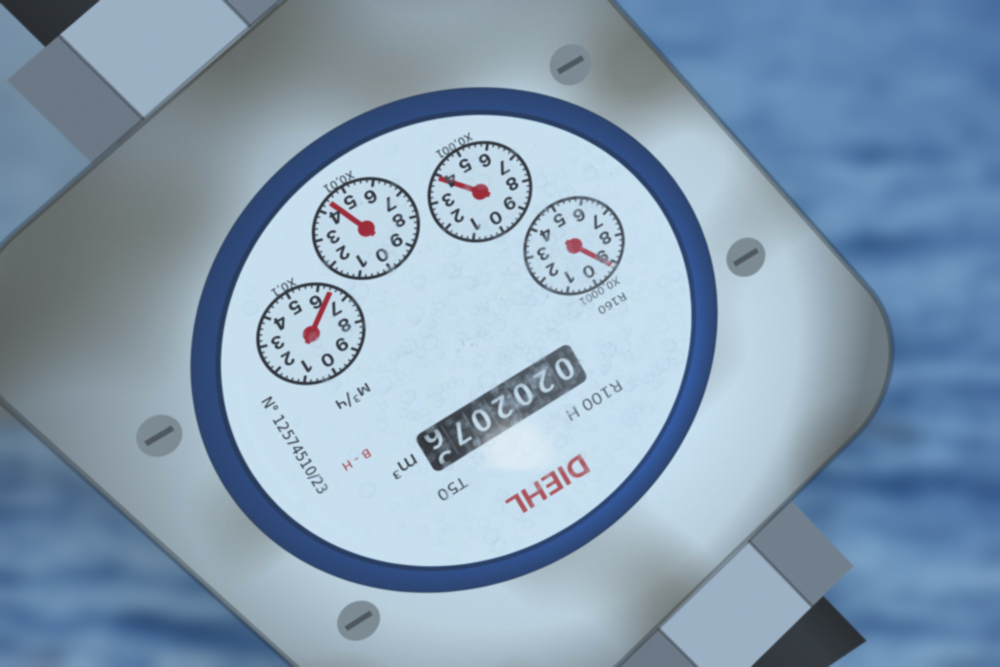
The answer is {"value": 202075.6439, "unit": "m³"}
